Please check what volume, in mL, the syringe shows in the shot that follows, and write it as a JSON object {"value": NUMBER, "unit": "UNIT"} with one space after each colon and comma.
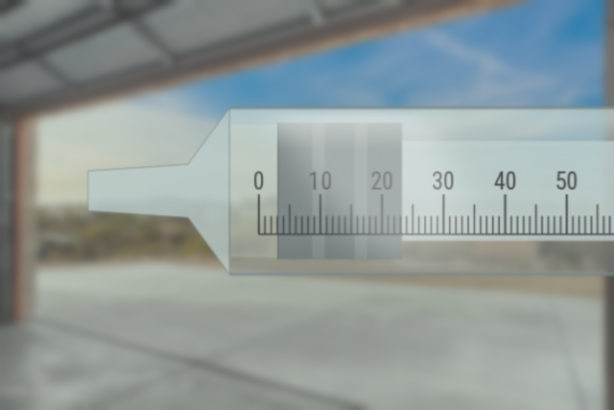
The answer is {"value": 3, "unit": "mL"}
